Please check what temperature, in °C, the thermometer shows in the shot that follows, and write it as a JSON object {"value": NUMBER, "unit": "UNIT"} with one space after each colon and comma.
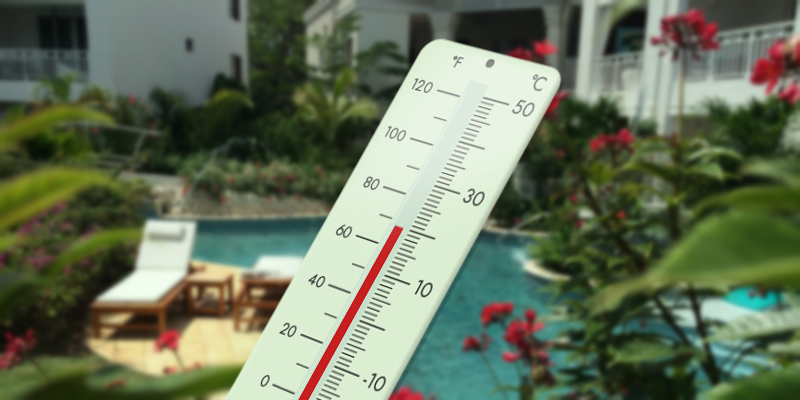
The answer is {"value": 20, "unit": "°C"}
